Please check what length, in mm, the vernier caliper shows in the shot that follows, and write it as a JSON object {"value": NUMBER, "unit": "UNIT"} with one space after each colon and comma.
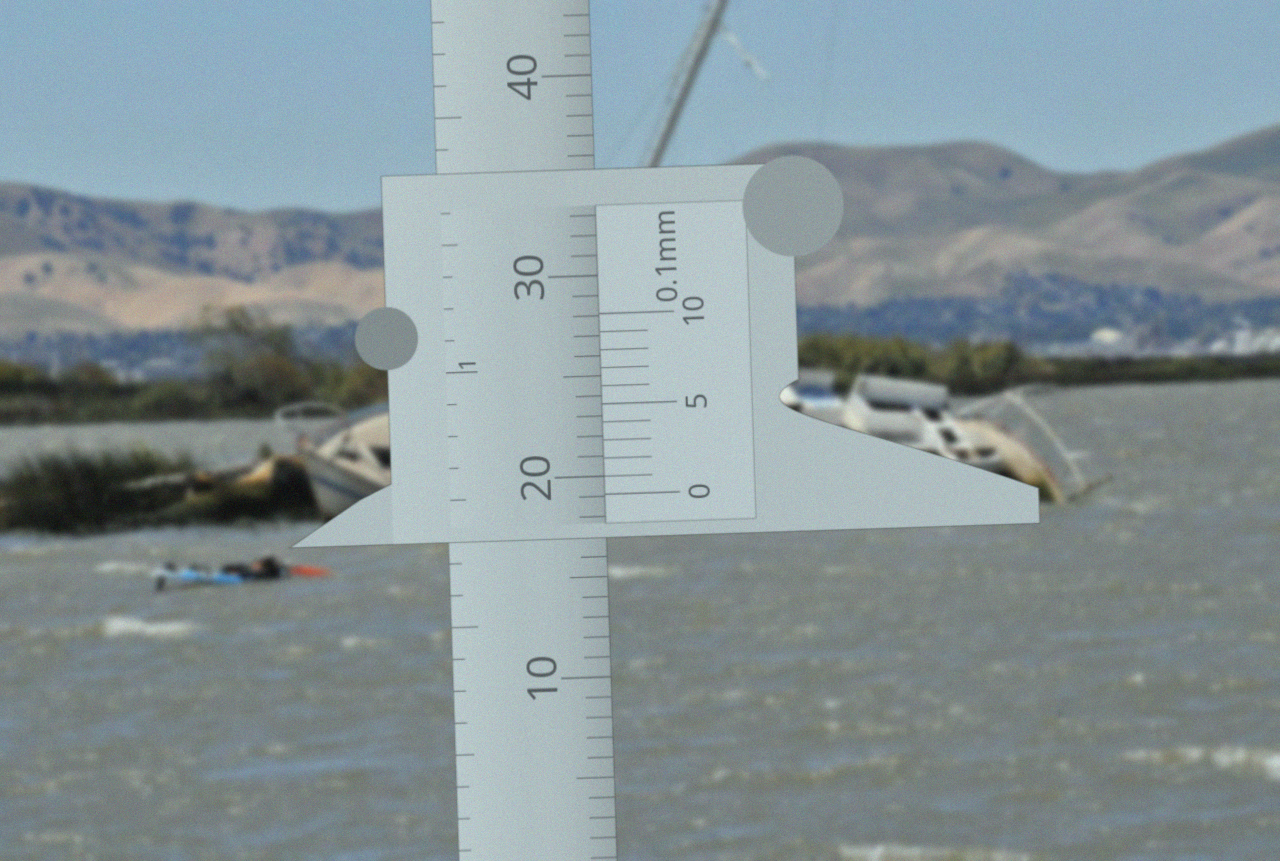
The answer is {"value": 19.1, "unit": "mm"}
